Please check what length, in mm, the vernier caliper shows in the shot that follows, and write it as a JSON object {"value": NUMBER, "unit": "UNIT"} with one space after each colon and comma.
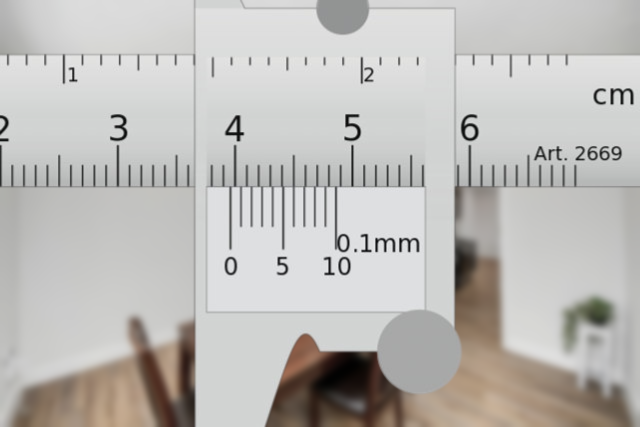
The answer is {"value": 39.6, "unit": "mm"}
